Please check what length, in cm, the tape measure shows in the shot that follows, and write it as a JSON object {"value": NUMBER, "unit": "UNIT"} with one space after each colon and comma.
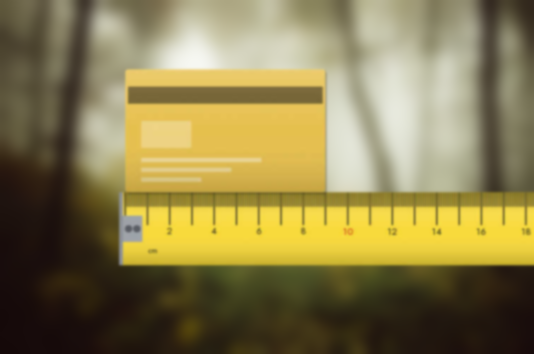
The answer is {"value": 9, "unit": "cm"}
